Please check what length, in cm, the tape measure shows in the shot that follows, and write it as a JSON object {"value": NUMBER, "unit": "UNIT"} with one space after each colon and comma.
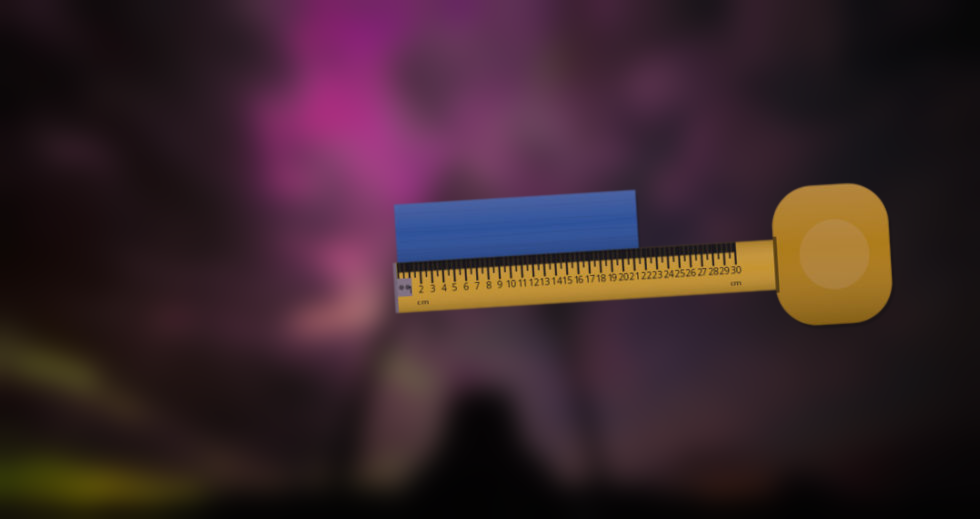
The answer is {"value": 21.5, "unit": "cm"}
